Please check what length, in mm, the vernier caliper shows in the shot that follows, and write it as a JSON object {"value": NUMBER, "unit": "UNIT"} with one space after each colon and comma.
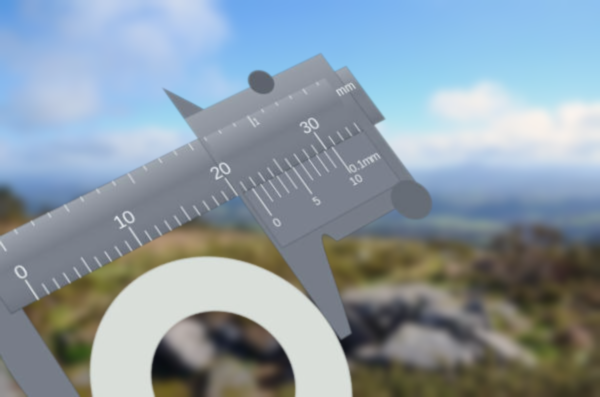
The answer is {"value": 21.6, "unit": "mm"}
